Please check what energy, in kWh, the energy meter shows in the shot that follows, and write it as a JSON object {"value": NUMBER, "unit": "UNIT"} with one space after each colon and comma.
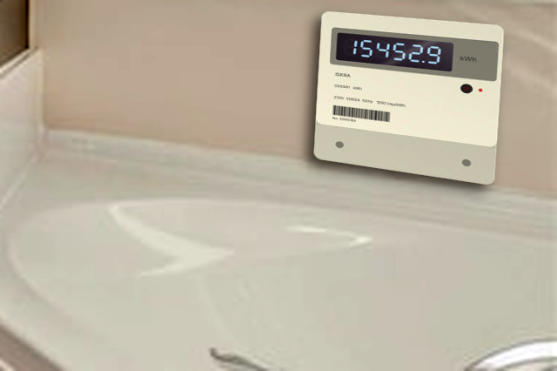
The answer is {"value": 15452.9, "unit": "kWh"}
